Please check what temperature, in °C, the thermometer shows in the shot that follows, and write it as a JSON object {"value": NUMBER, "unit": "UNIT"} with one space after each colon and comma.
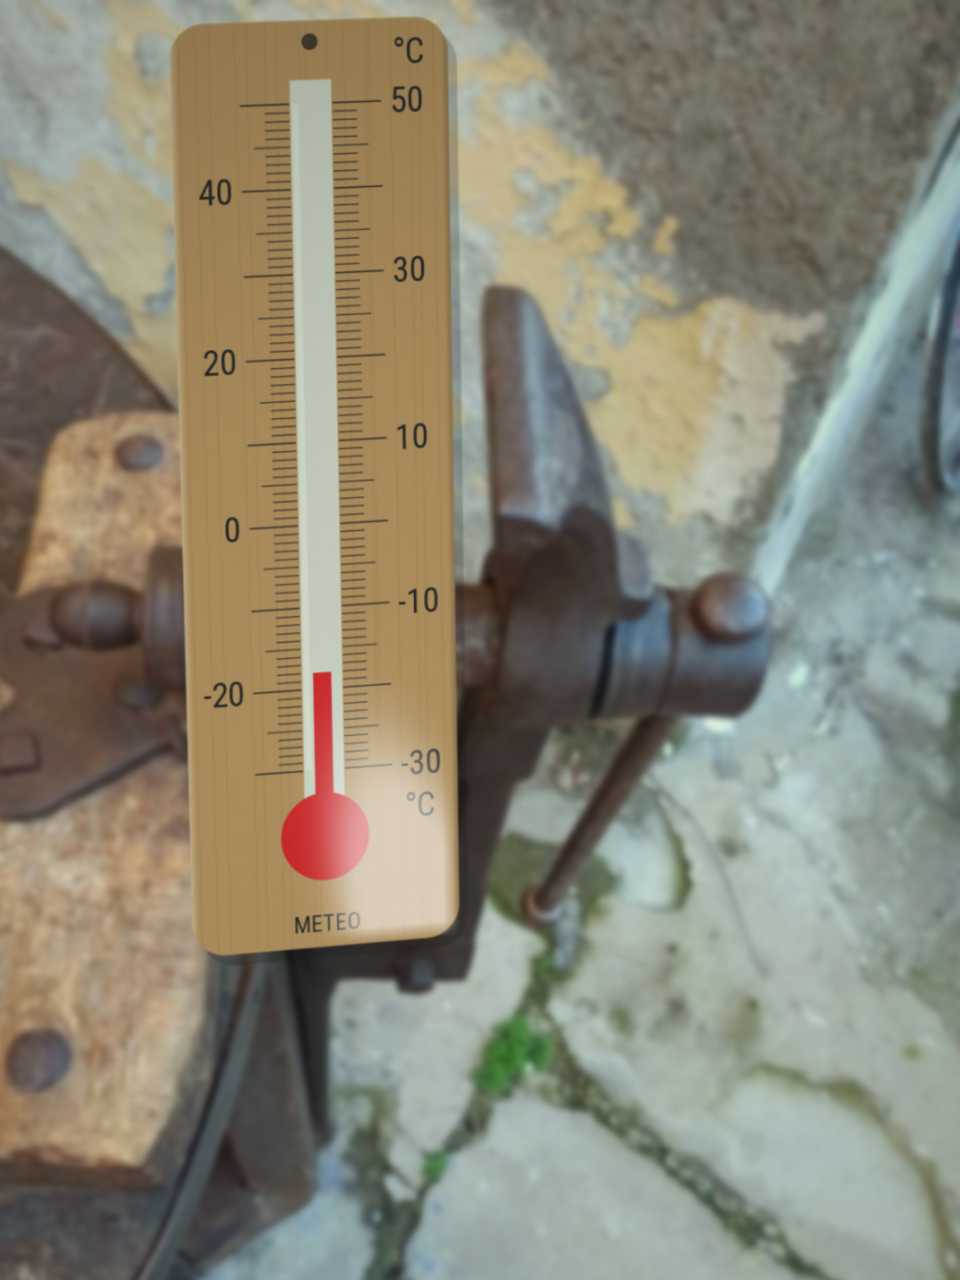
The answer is {"value": -18, "unit": "°C"}
